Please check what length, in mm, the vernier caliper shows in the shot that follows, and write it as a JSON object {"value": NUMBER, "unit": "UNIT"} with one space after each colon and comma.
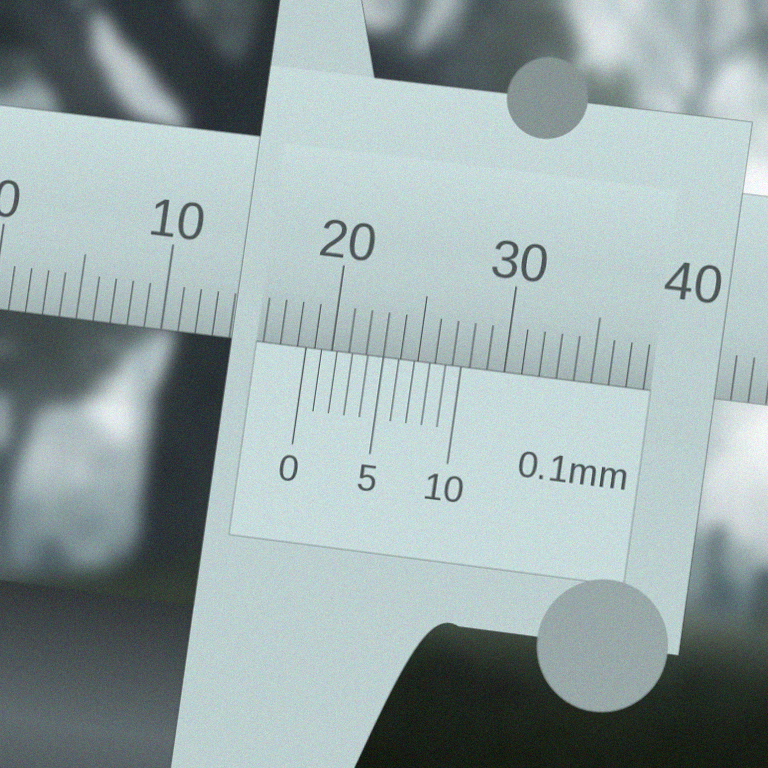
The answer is {"value": 18.5, "unit": "mm"}
